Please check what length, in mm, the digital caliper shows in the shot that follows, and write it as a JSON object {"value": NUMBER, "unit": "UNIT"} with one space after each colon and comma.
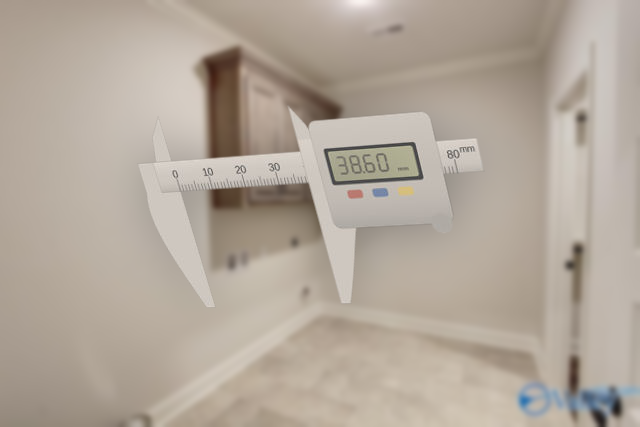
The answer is {"value": 38.60, "unit": "mm"}
